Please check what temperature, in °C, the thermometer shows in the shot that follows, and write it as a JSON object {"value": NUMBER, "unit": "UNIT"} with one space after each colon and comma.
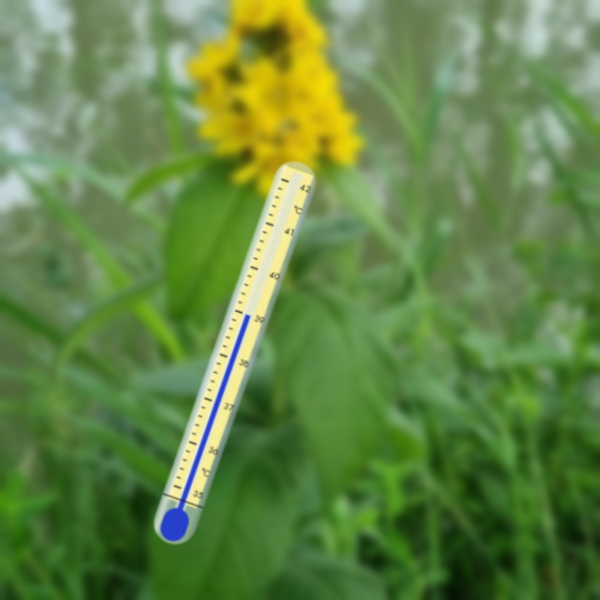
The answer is {"value": 39, "unit": "°C"}
